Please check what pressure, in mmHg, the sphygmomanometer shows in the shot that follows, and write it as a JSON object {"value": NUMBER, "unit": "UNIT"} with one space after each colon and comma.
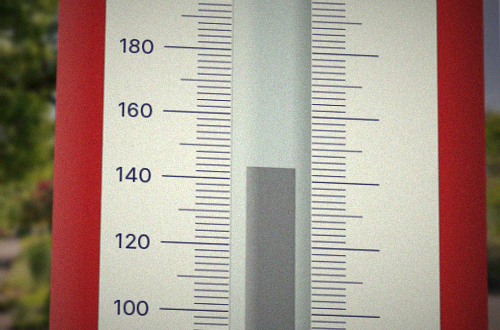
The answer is {"value": 144, "unit": "mmHg"}
